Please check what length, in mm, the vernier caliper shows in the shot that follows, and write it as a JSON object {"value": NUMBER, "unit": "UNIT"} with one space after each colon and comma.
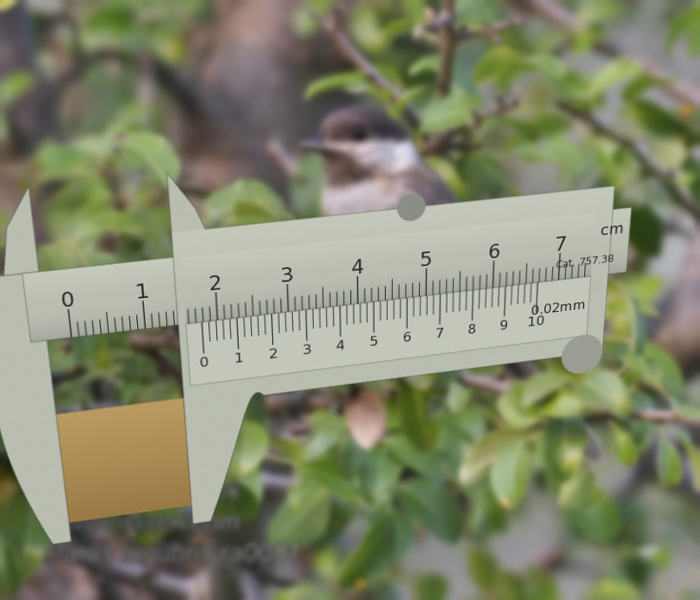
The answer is {"value": 17.8, "unit": "mm"}
